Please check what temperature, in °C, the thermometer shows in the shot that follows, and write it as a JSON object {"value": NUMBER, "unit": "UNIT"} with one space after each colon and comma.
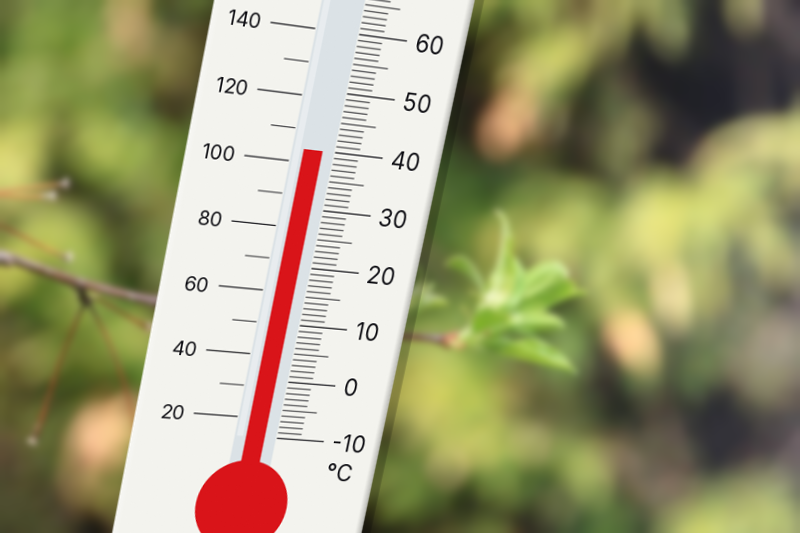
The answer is {"value": 40, "unit": "°C"}
